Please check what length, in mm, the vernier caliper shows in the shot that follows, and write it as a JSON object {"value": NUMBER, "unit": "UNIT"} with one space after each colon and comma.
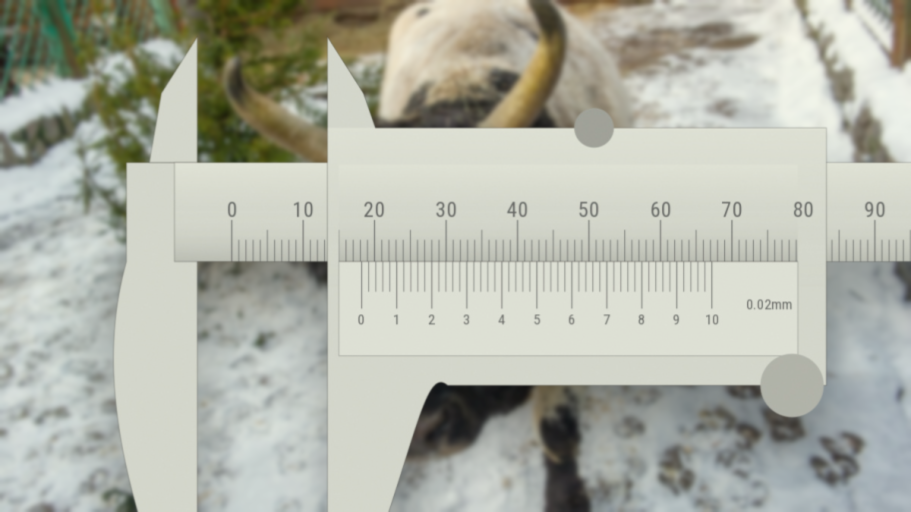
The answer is {"value": 18.2, "unit": "mm"}
